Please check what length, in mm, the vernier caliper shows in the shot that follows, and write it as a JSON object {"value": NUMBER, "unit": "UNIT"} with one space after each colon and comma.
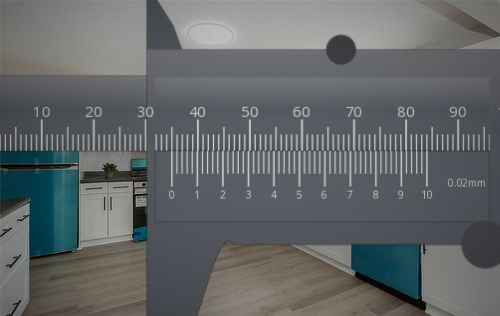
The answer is {"value": 35.0, "unit": "mm"}
